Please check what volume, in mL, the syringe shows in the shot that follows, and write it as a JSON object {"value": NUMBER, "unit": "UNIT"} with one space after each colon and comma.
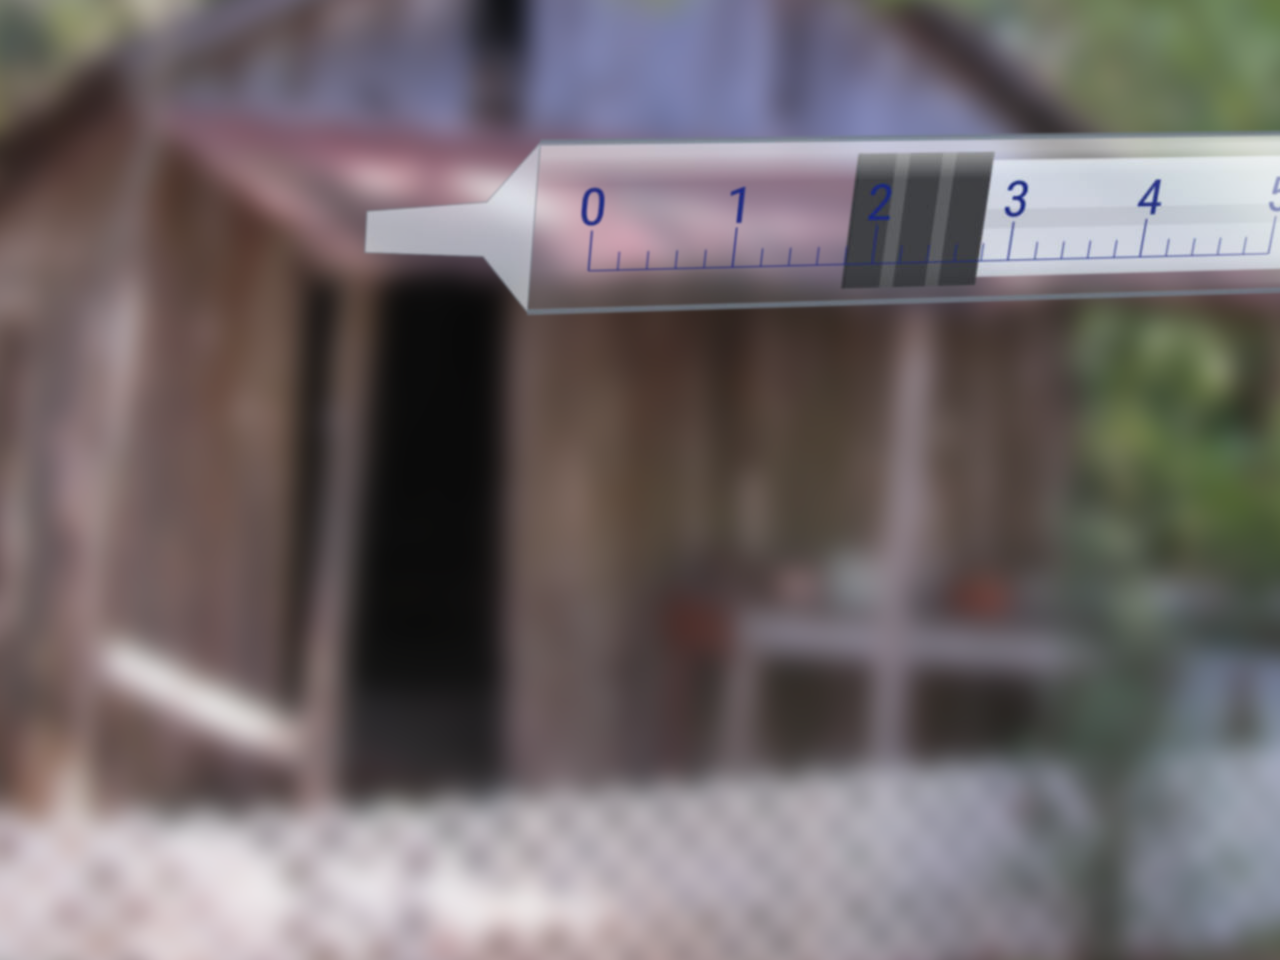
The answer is {"value": 1.8, "unit": "mL"}
